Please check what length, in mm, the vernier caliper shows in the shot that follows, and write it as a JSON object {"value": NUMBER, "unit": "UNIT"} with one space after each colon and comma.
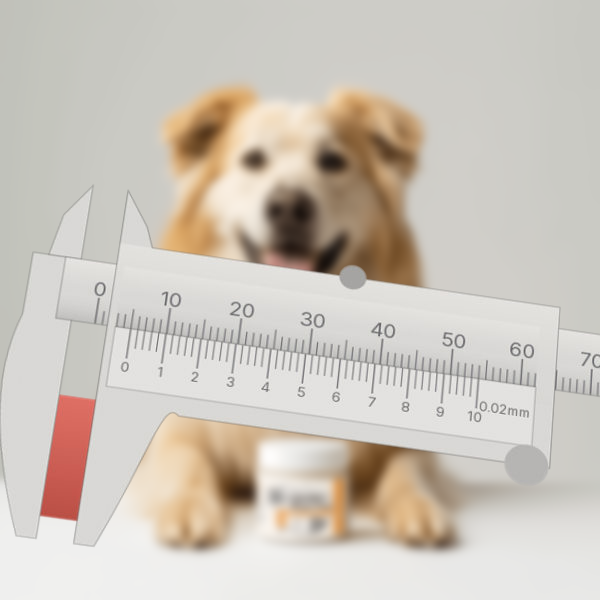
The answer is {"value": 5.0, "unit": "mm"}
